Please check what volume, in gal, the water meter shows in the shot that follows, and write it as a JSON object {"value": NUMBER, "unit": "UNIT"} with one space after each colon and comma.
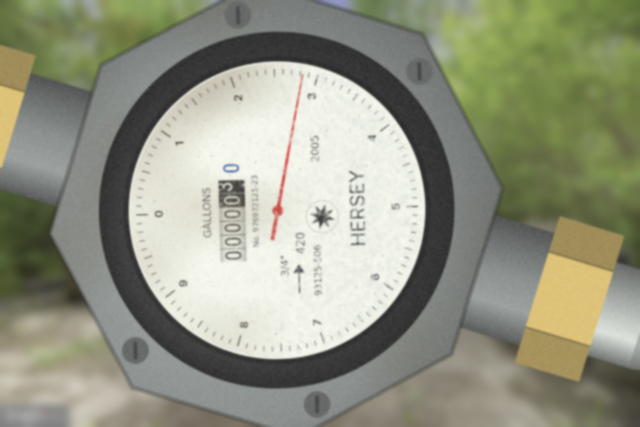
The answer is {"value": 32.8, "unit": "gal"}
